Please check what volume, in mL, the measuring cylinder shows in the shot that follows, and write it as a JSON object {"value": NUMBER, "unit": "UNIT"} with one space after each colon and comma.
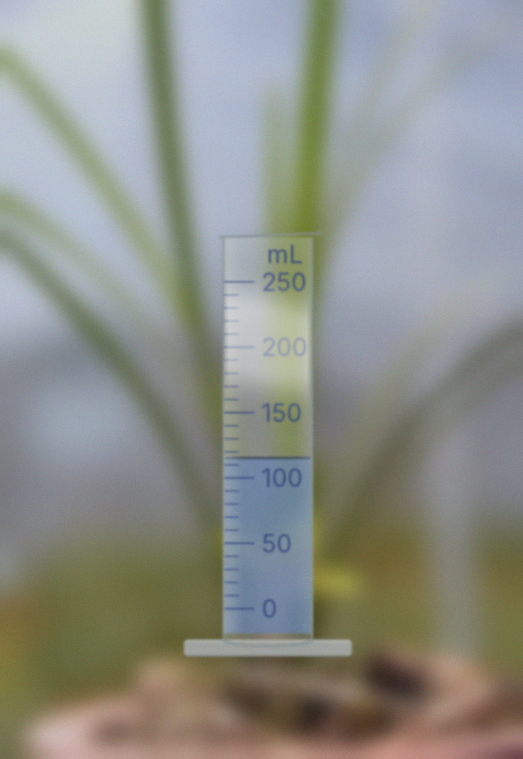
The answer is {"value": 115, "unit": "mL"}
